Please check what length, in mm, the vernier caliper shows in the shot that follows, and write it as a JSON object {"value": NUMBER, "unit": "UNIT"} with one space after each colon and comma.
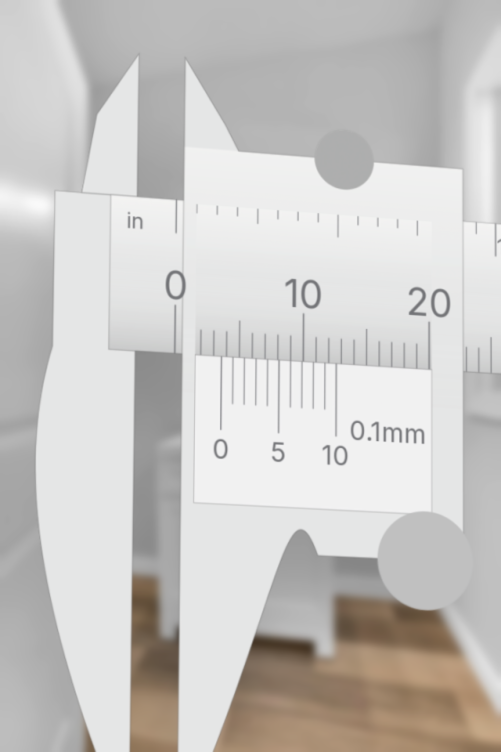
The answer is {"value": 3.6, "unit": "mm"}
